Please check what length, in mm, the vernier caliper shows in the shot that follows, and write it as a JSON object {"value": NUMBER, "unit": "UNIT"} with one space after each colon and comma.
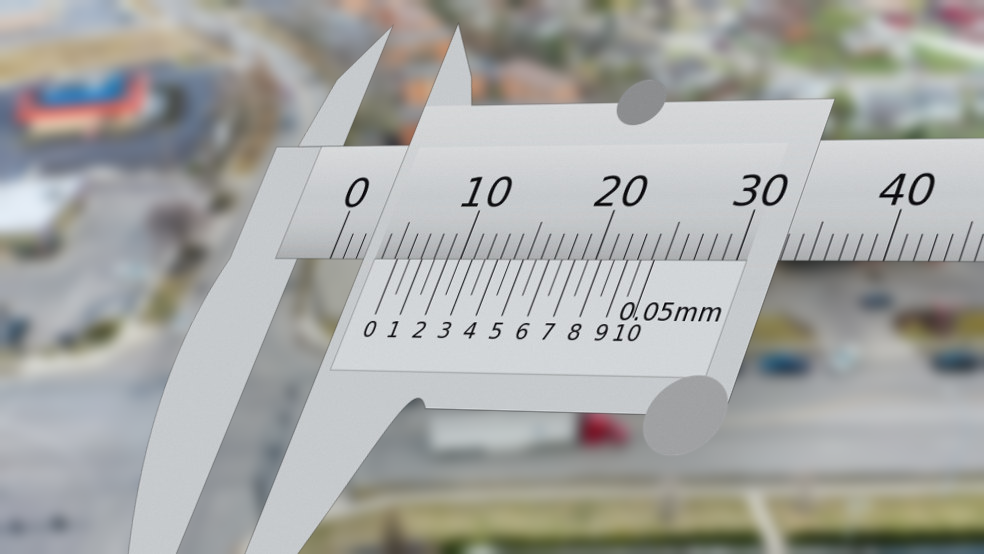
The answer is {"value": 5.2, "unit": "mm"}
